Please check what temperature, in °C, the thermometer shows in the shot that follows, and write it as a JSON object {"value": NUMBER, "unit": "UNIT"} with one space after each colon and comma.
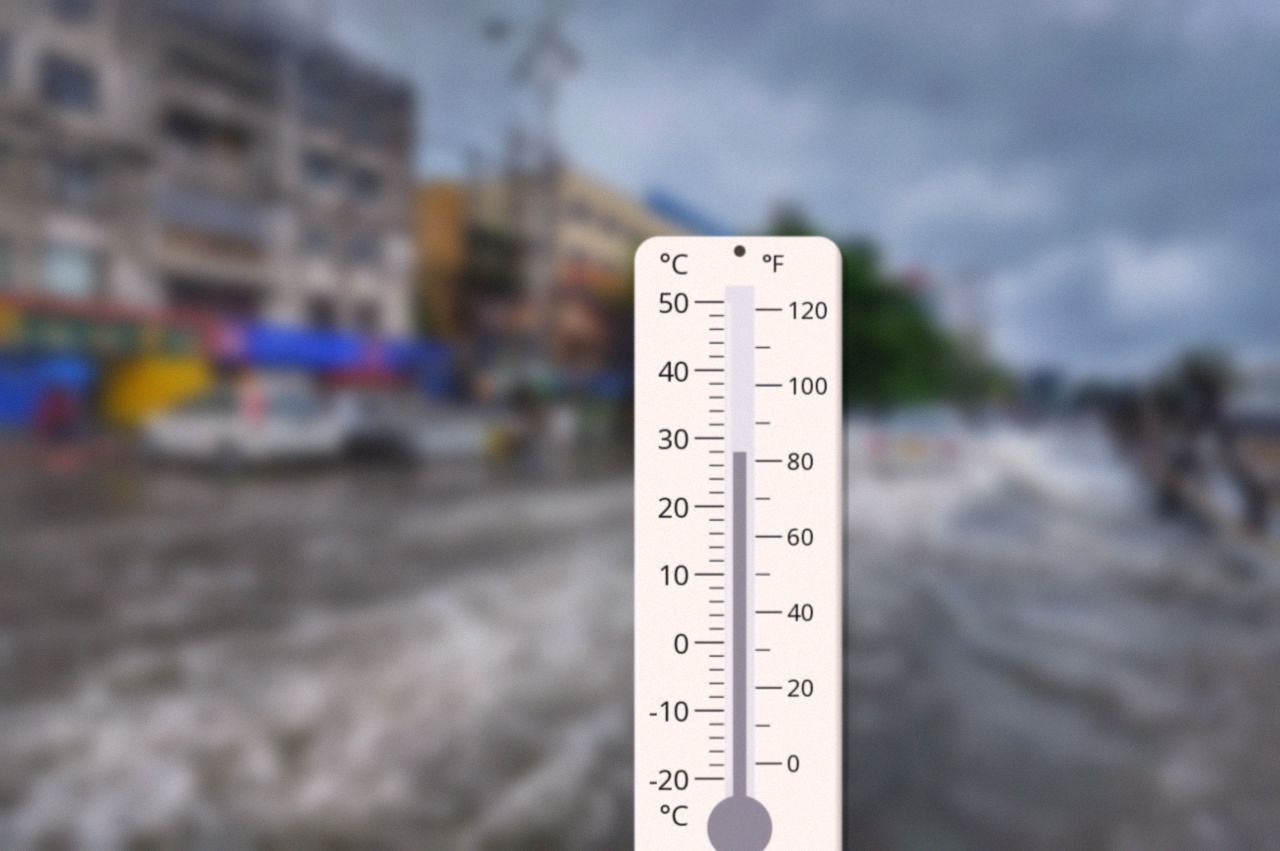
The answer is {"value": 28, "unit": "°C"}
